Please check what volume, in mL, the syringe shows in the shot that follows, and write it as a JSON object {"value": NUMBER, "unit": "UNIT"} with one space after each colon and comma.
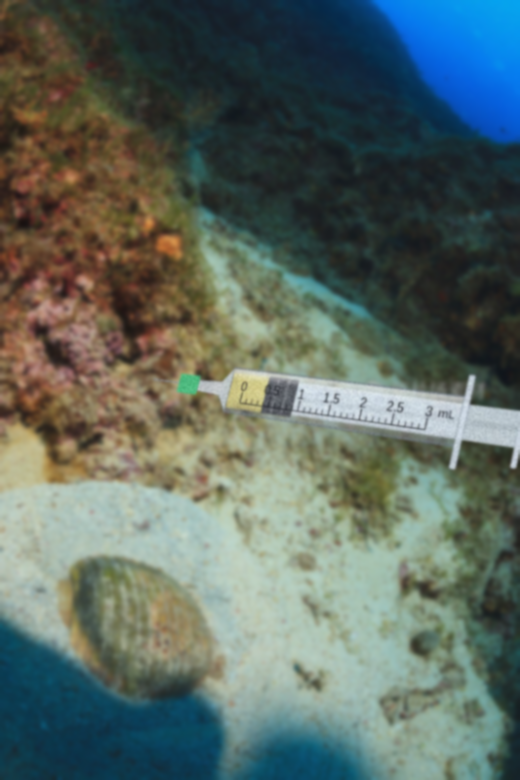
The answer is {"value": 0.4, "unit": "mL"}
